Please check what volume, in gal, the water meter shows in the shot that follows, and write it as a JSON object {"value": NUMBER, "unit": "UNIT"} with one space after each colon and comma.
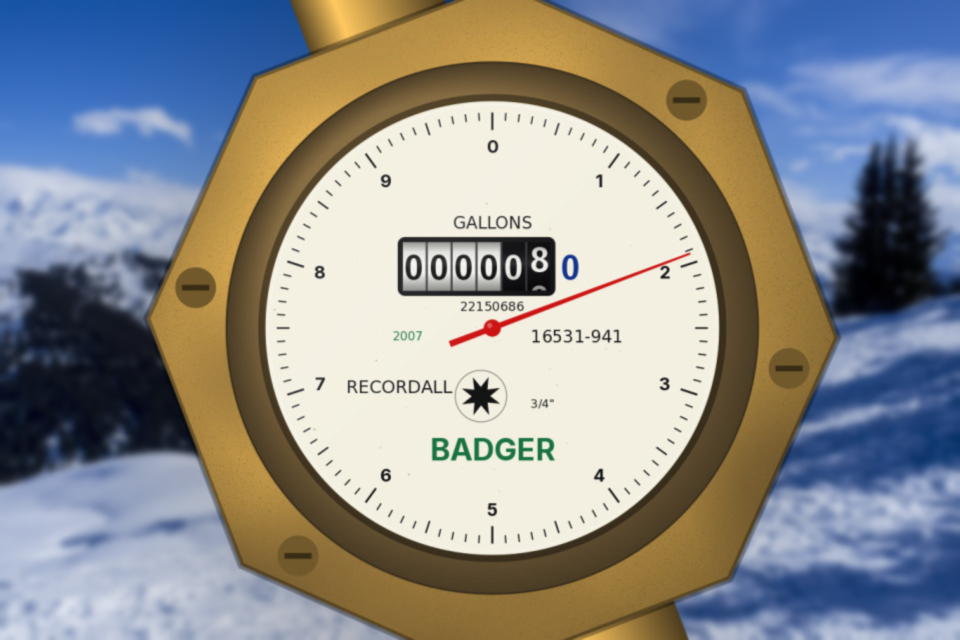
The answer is {"value": 81.9, "unit": "gal"}
